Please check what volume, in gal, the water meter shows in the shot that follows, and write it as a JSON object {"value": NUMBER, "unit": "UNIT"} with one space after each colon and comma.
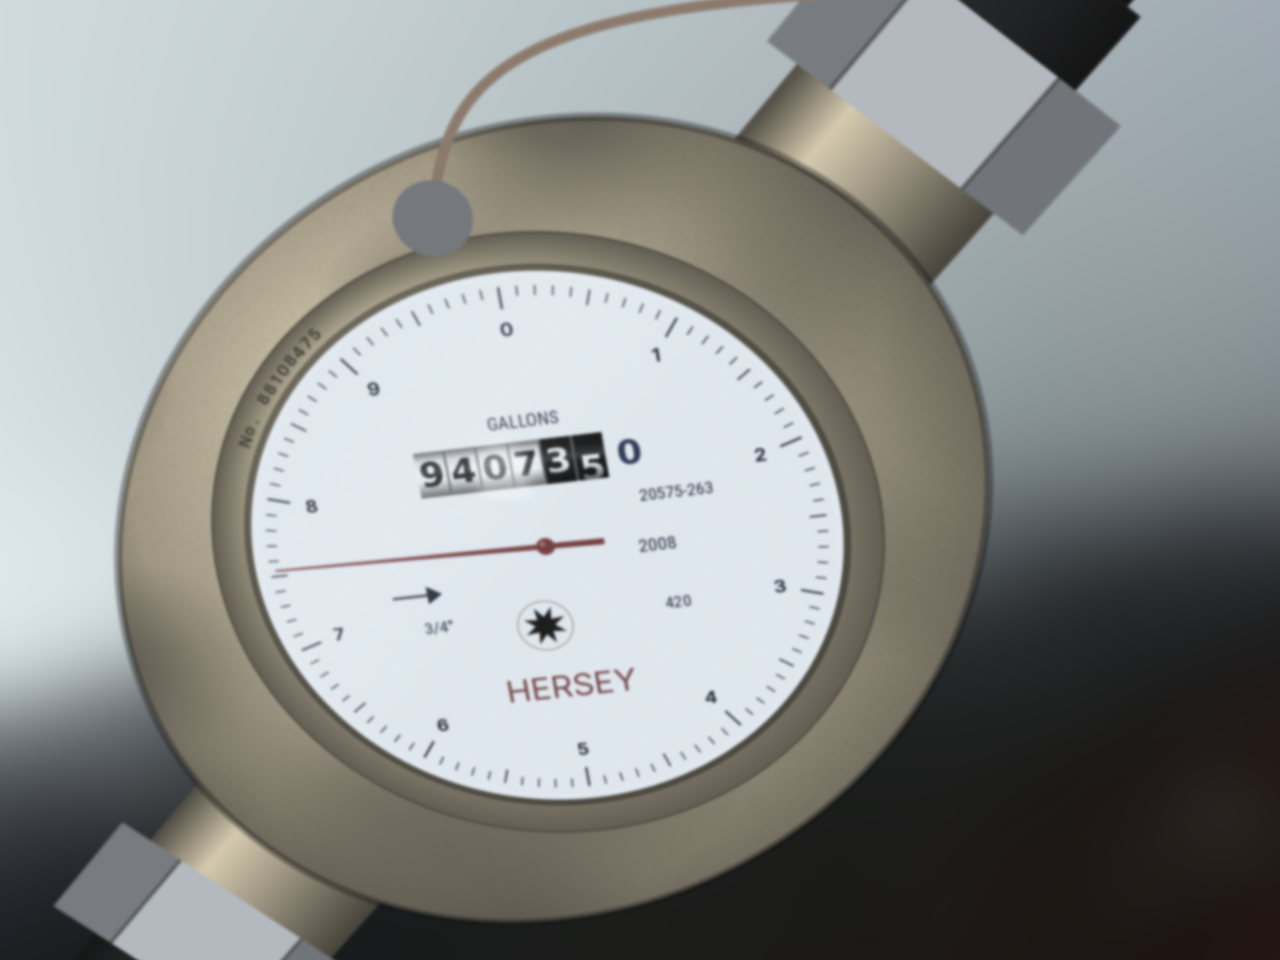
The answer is {"value": 9407347.5, "unit": "gal"}
